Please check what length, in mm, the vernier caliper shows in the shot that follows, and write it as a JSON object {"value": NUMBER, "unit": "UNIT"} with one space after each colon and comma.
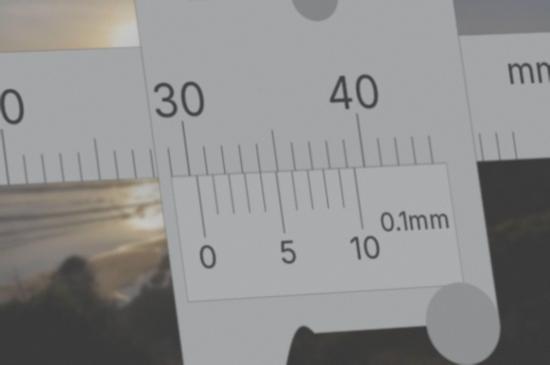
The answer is {"value": 30.4, "unit": "mm"}
